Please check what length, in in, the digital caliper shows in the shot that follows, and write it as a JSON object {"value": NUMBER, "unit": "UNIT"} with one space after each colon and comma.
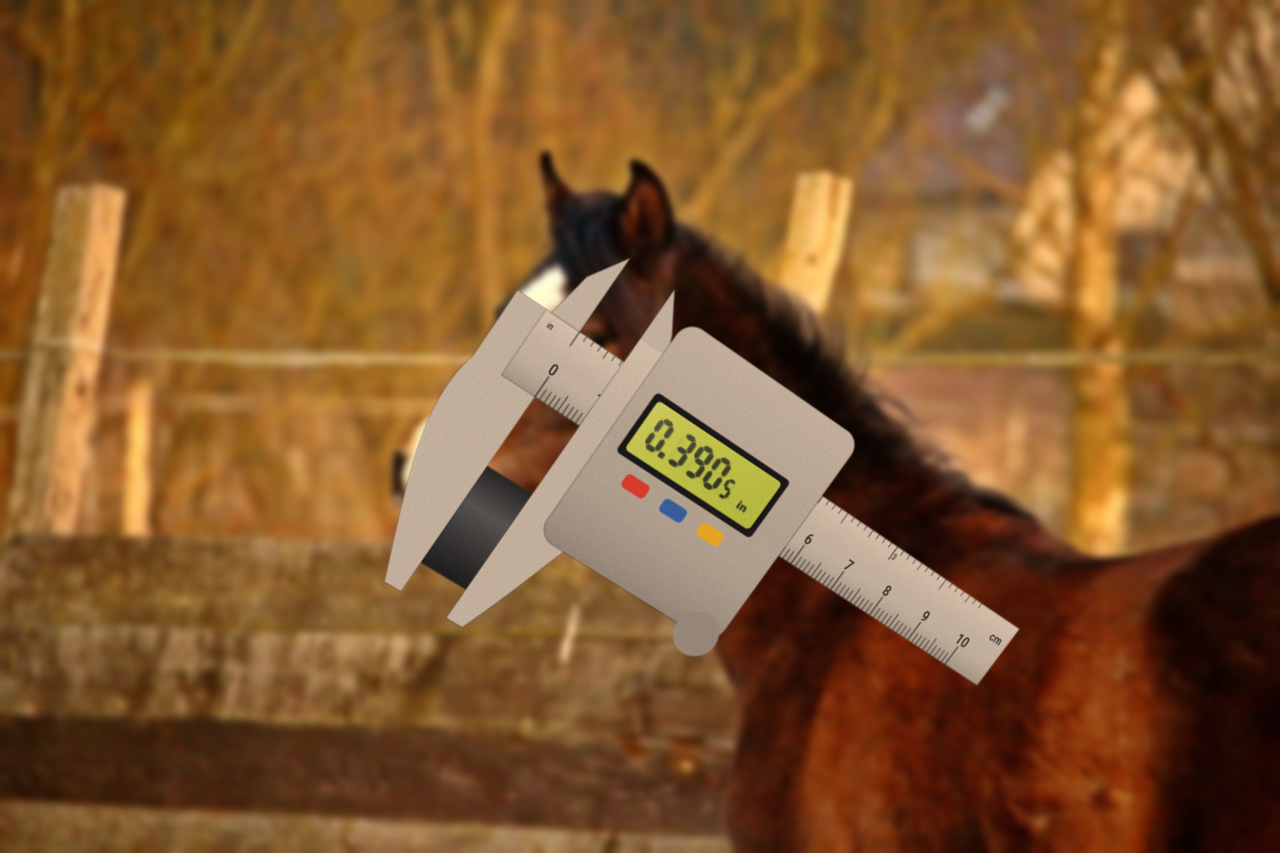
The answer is {"value": 0.3905, "unit": "in"}
